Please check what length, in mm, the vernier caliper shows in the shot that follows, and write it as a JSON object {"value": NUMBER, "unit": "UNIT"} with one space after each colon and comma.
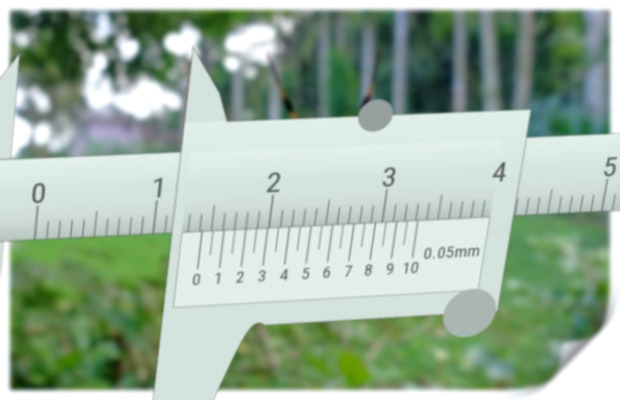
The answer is {"value": 14.2, "unit": "mm"}
